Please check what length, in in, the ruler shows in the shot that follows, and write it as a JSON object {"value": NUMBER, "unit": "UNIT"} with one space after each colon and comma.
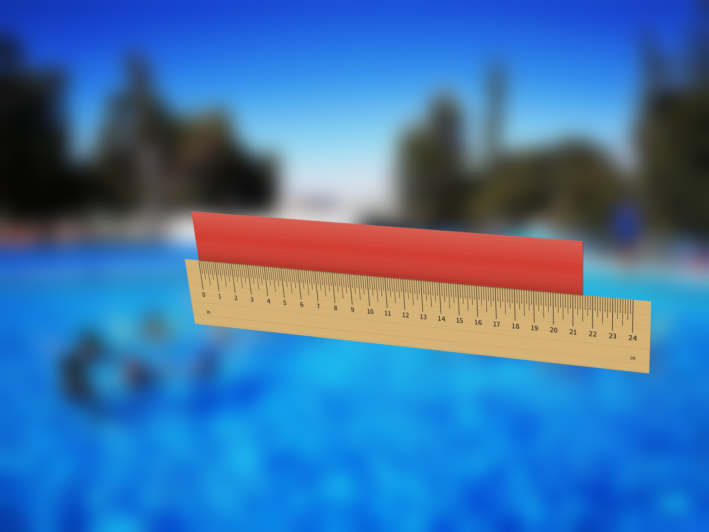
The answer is {"value": 21.5, "unit": "in"}
